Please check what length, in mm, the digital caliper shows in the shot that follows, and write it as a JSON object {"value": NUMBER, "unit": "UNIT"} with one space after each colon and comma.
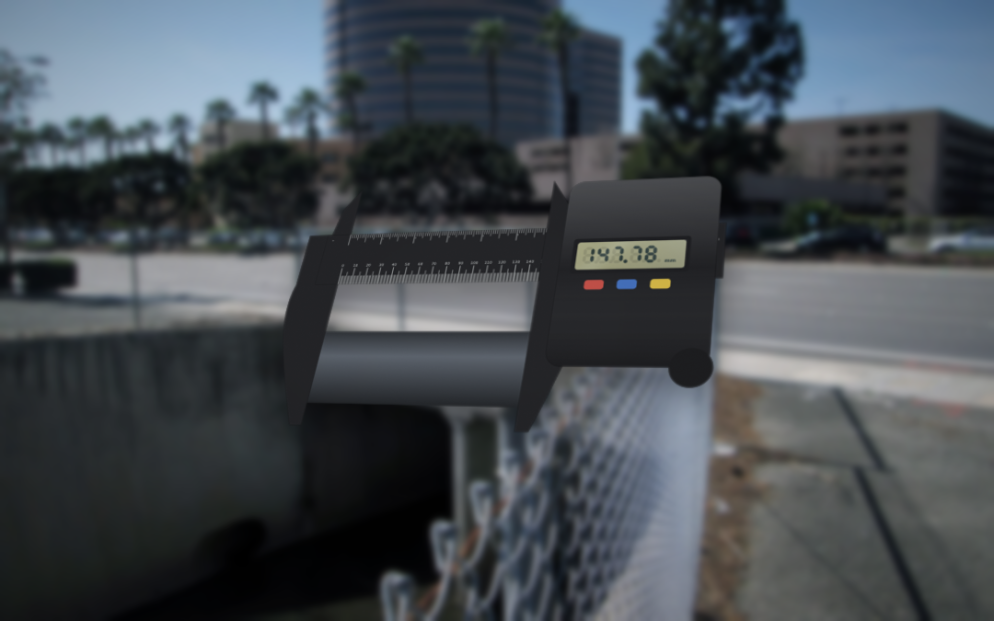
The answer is {"value": 147.78, "unit": "mm"}
